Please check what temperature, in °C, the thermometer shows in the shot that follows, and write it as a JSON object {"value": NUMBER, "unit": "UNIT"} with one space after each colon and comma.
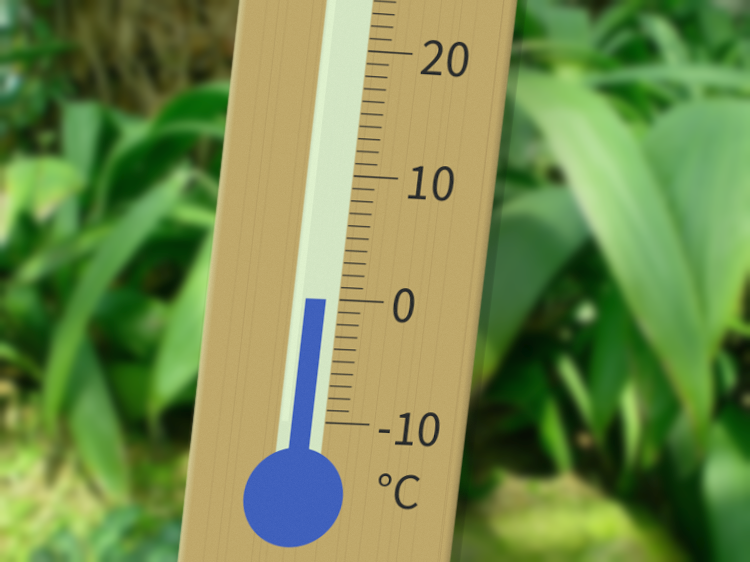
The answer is {"value": 0, "unit": "°C"}
